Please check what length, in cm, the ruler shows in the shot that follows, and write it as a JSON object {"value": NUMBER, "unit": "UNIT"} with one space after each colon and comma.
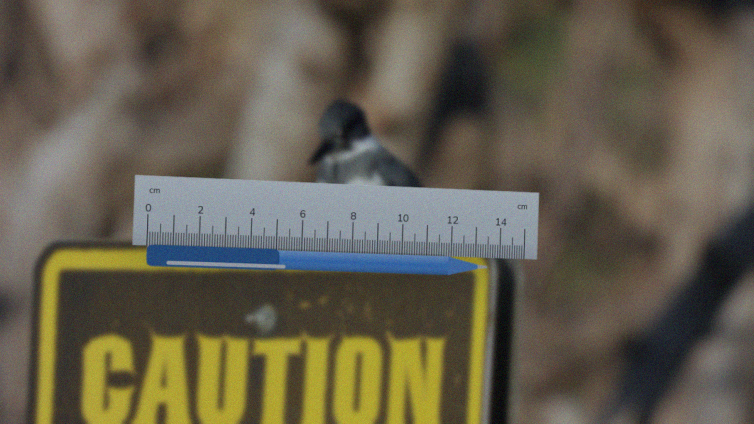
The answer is {"value": 13.5, "unit": "cm"}
